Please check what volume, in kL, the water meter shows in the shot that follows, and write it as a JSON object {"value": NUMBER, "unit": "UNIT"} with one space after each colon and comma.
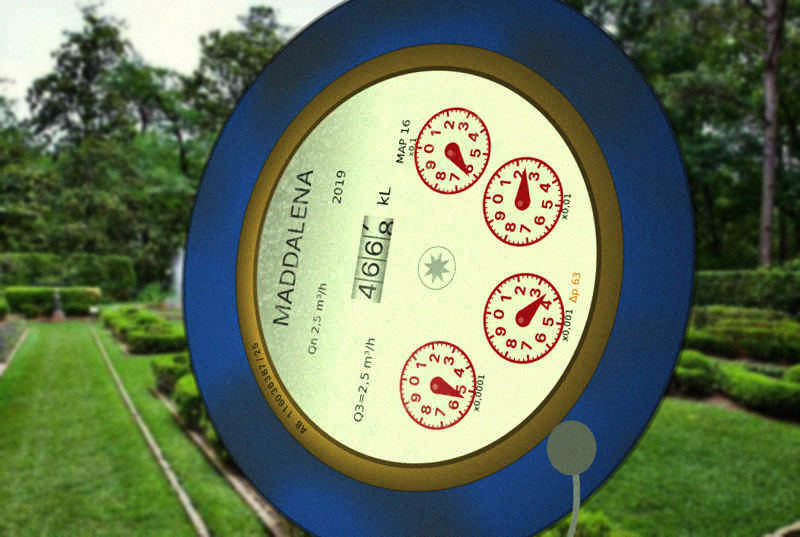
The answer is {"value": 4667.6235, "unit": "kL"}
